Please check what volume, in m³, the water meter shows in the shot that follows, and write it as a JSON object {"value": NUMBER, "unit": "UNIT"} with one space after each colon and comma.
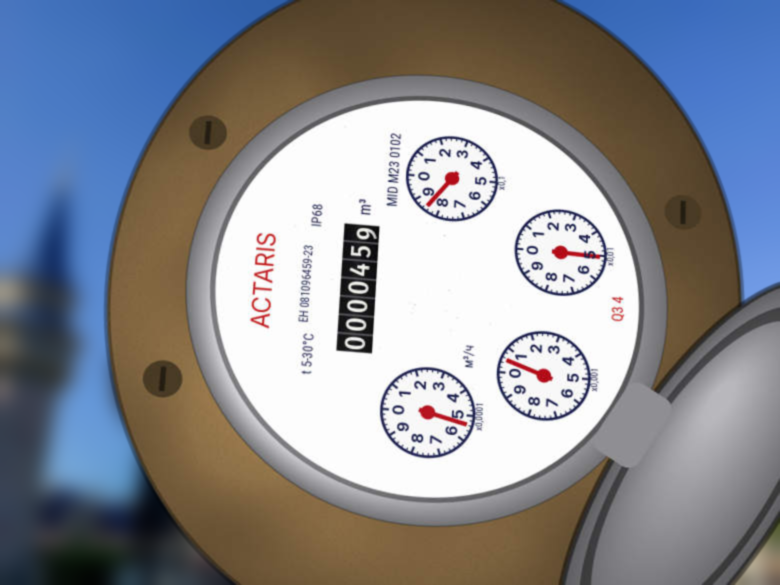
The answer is {"value": 458.8505, "unit": "m³"}
